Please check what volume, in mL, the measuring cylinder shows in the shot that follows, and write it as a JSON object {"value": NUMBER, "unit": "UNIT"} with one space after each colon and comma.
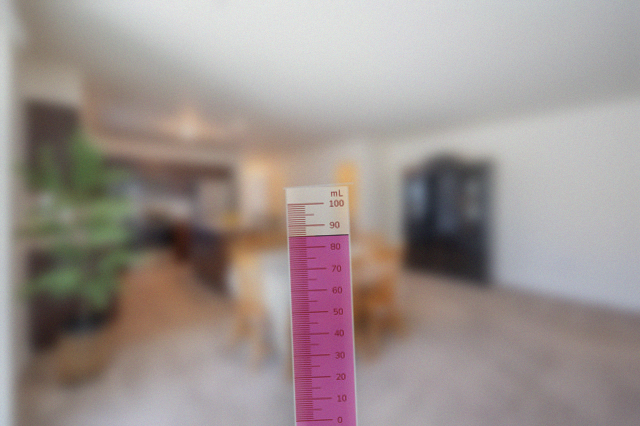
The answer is {"value": 85, "unit": "mL"}
